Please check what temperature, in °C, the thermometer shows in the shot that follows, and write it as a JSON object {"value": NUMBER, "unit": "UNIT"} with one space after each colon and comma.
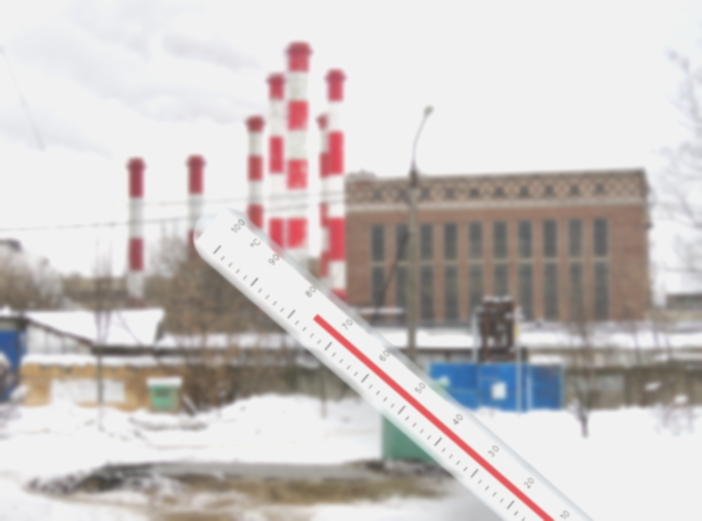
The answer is {"value": 76, "unit": "°C"}
